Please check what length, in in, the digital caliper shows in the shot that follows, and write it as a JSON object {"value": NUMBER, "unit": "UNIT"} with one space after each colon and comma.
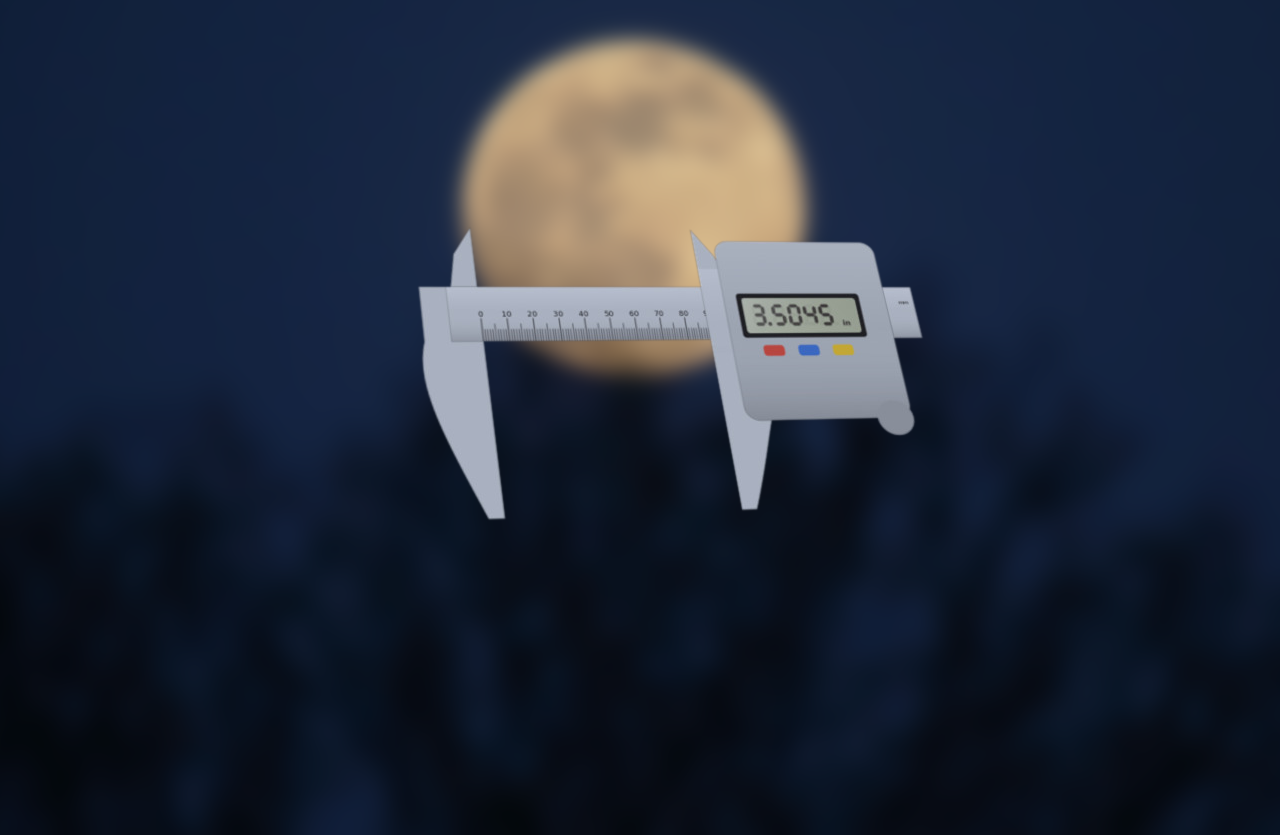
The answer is {"value": 3.5045, "unit": "in"}
